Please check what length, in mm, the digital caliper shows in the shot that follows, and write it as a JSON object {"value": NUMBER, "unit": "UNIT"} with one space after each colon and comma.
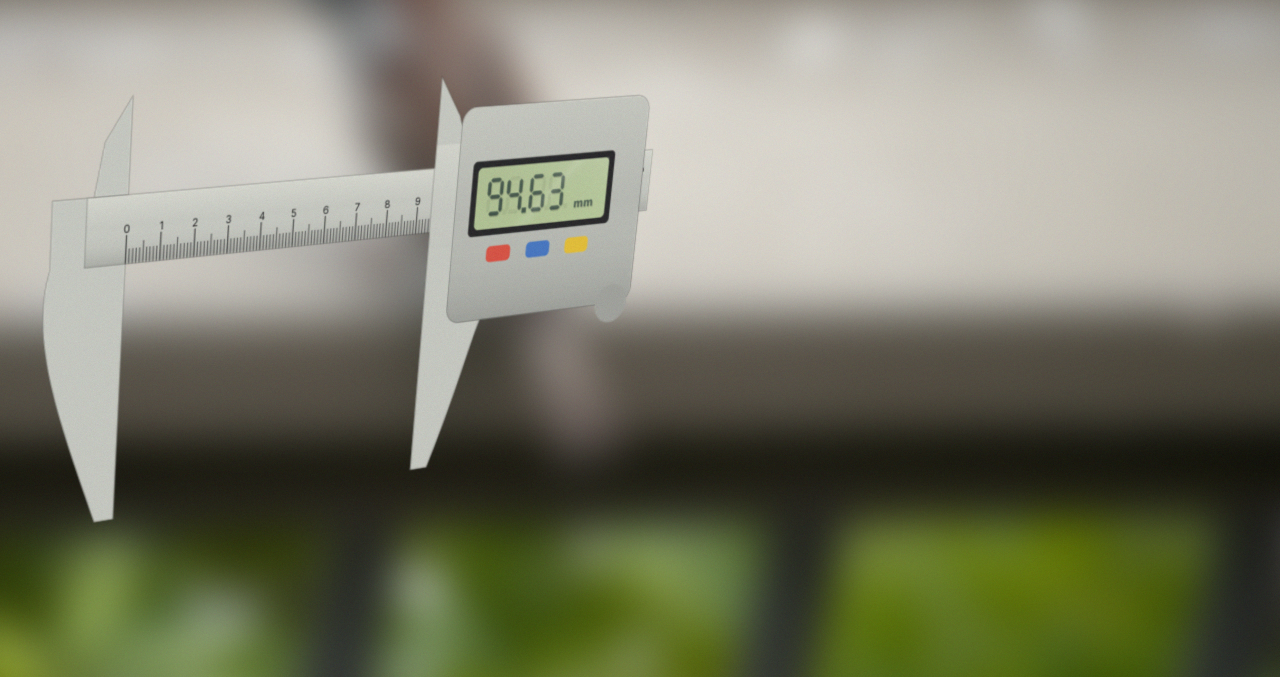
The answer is {"value": 94.63, "unit": "mm"}
